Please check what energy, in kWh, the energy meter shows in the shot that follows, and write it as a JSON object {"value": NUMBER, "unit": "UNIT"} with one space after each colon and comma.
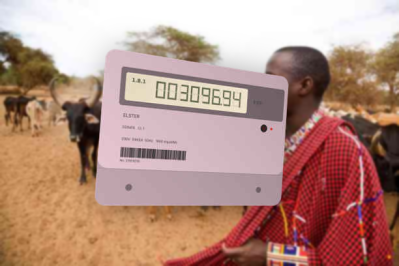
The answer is {"value": 3096.94, "unit": "kWh"}
